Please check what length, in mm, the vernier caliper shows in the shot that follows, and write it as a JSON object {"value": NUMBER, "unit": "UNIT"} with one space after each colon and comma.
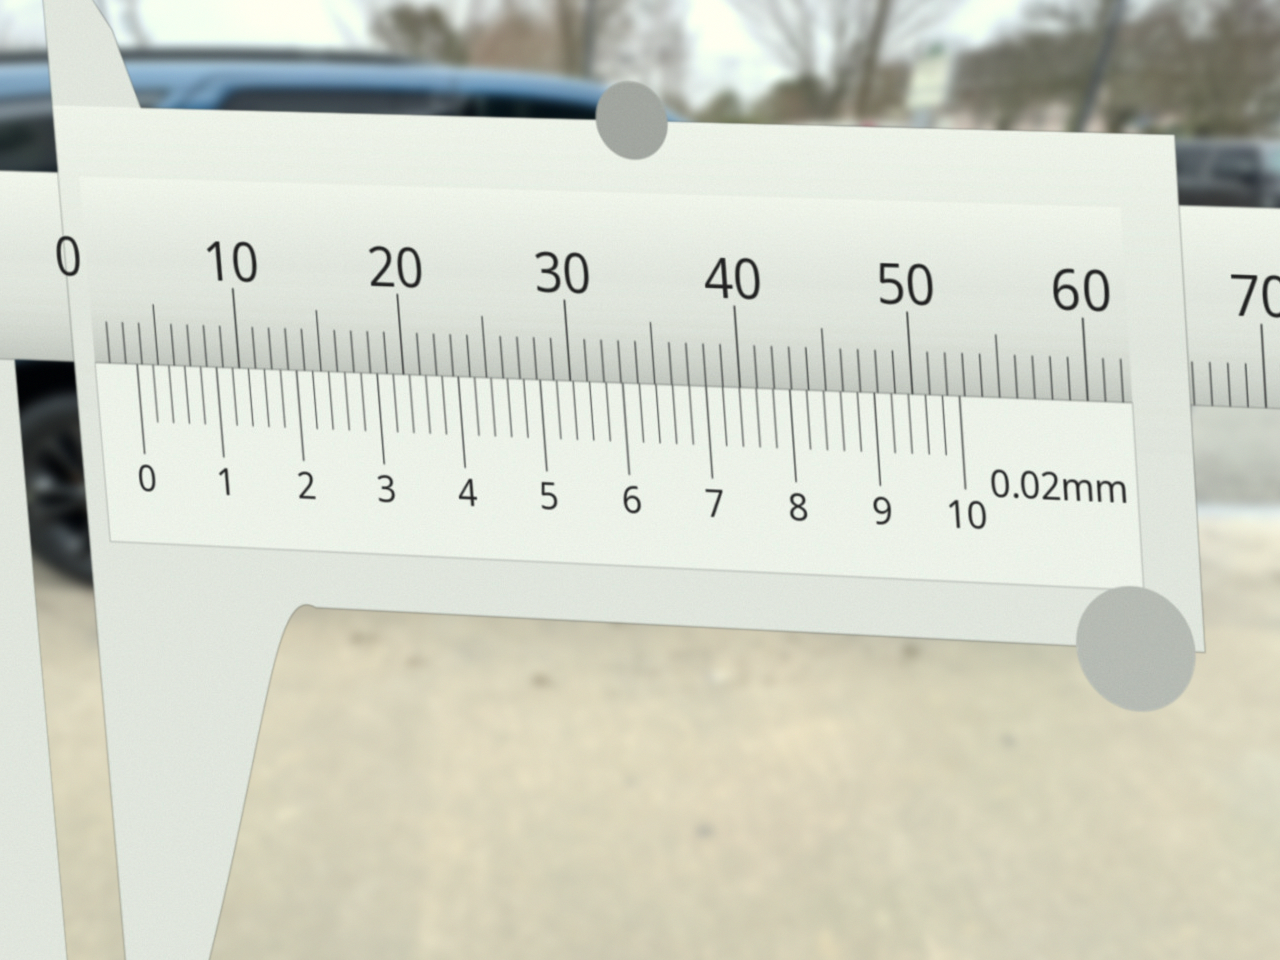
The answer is {"value": 3.7, "unit": "mm"}
